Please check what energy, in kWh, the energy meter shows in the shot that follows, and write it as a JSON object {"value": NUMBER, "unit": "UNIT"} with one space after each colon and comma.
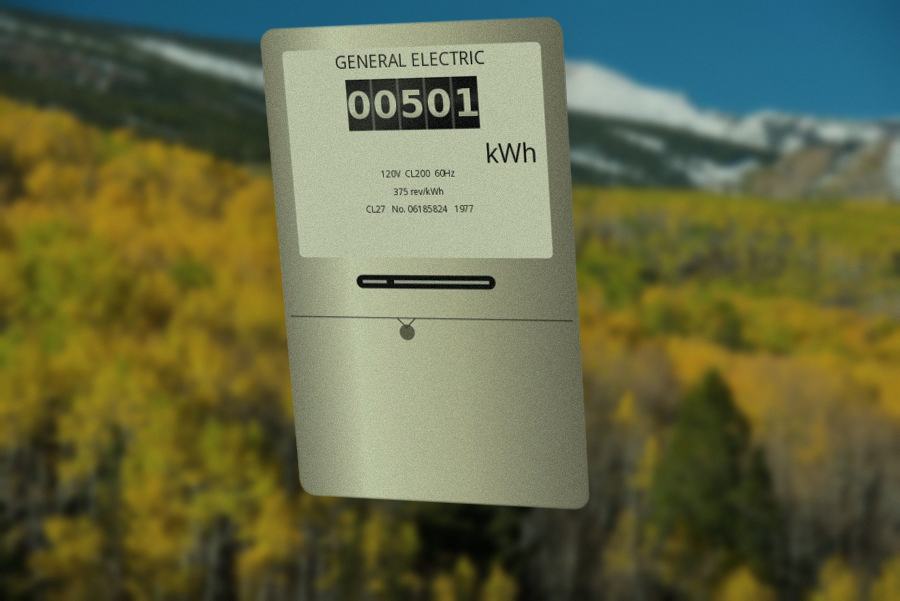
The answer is {"value": 501, "unit": "kWh"}
